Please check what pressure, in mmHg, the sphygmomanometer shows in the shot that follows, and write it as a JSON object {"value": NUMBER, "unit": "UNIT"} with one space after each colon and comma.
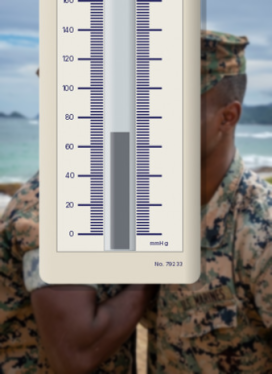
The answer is {"value": 70, "unit": "mmHg"}
